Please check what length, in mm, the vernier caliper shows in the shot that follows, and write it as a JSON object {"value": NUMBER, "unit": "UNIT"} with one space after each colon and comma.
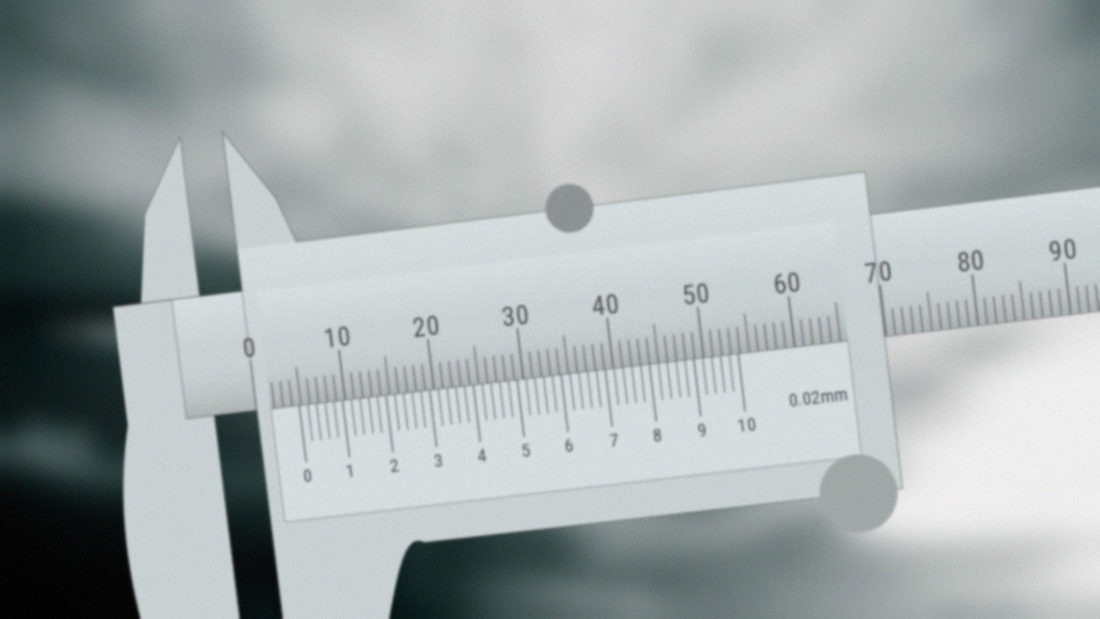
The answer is {"value": 4.8, "unit": "mm"}
